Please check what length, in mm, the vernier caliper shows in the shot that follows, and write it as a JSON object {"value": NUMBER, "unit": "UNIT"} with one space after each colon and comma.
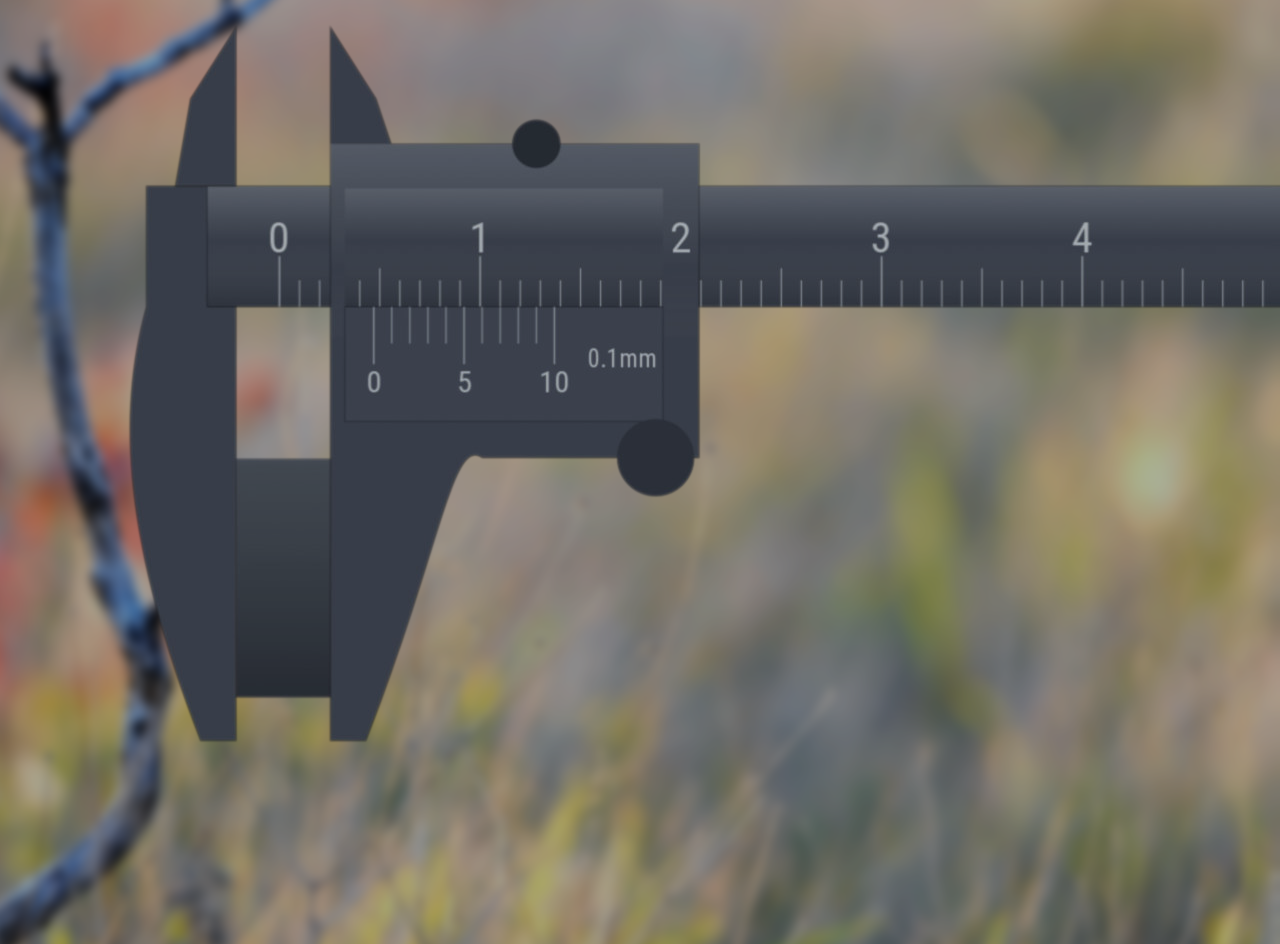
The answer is {"value": 4.7, "unit": "mm"}
